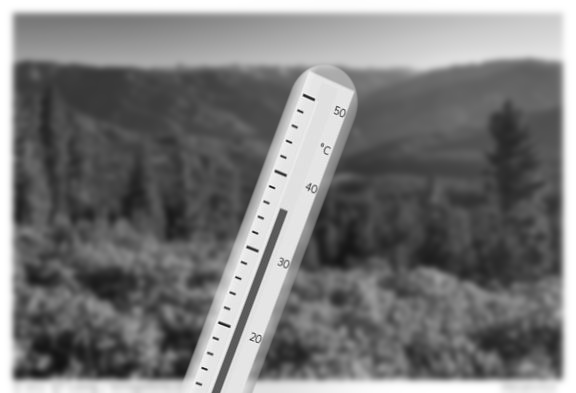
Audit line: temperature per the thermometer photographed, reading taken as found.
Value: 36 °C
